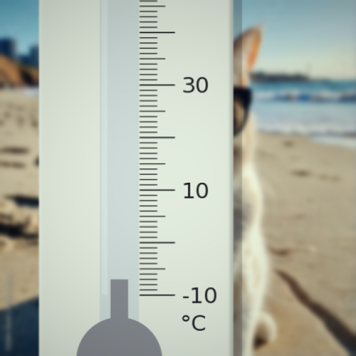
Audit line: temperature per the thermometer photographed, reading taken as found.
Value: -7 °C
